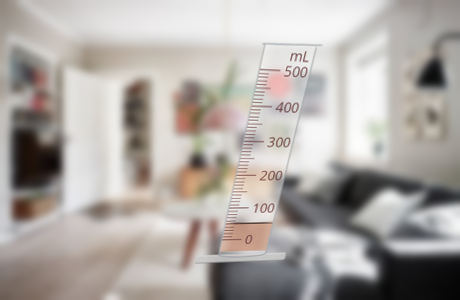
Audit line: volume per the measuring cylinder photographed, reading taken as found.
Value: 50 mL
